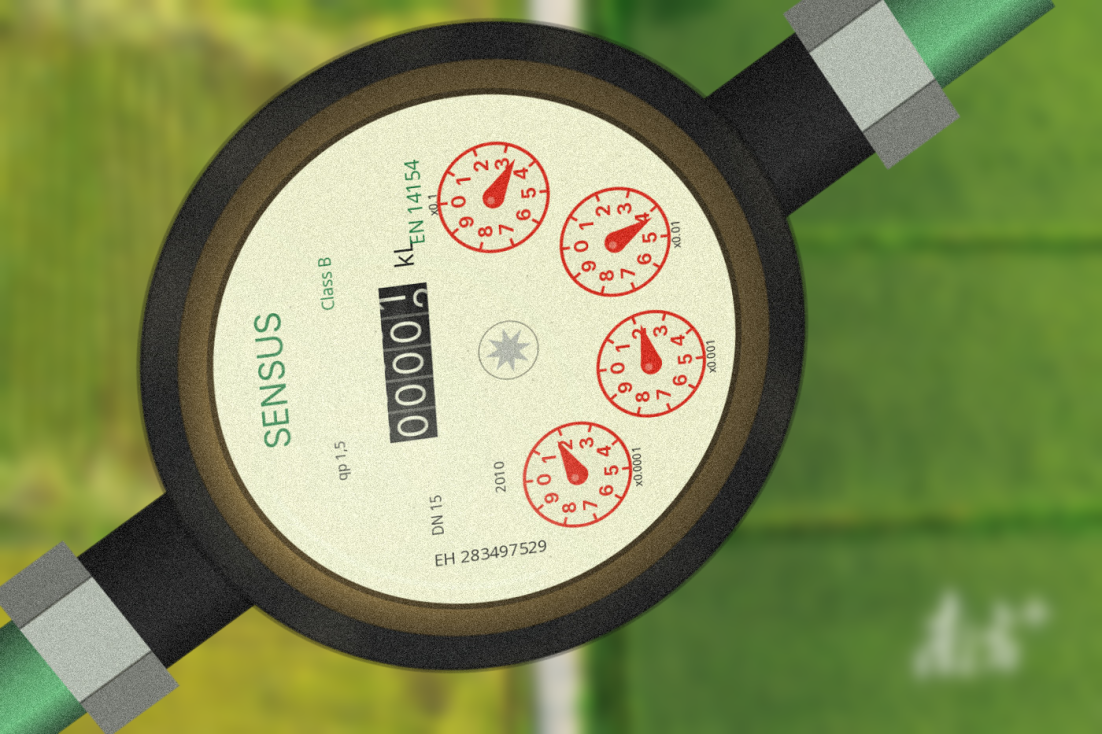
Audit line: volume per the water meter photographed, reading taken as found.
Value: 1.3421 kL
